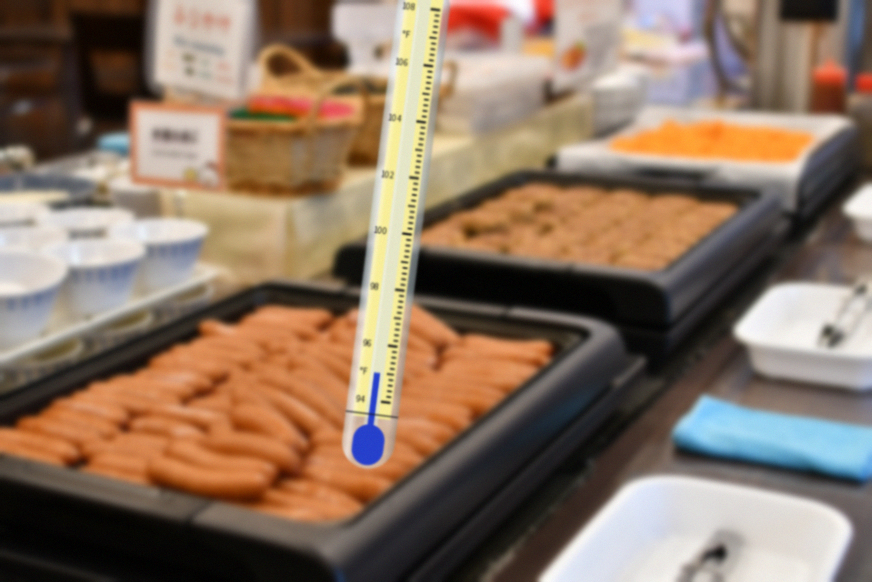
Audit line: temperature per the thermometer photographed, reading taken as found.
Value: 95 °F
